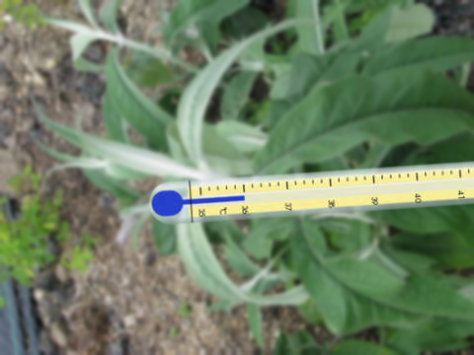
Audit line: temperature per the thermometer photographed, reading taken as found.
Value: 36 °C
